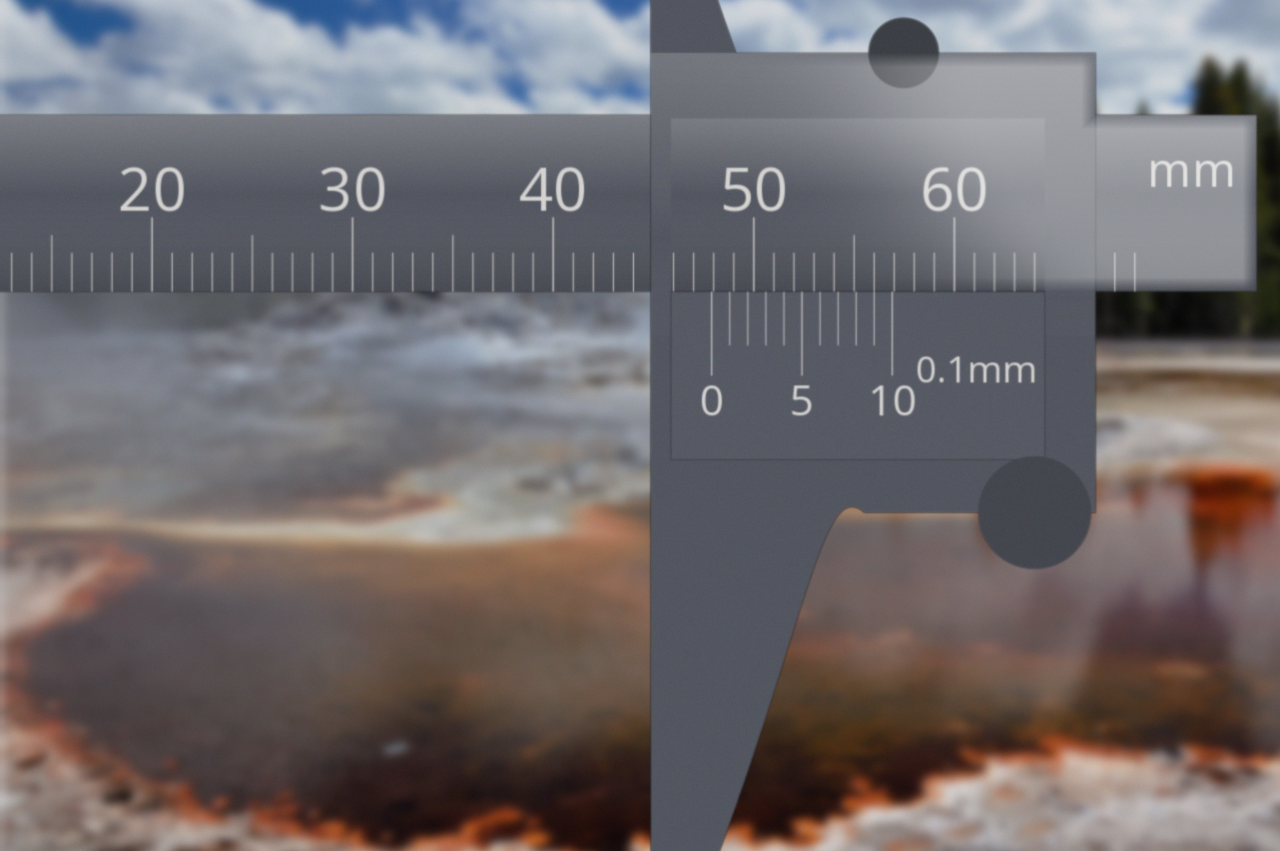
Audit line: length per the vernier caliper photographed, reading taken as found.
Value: 47.9 mm
